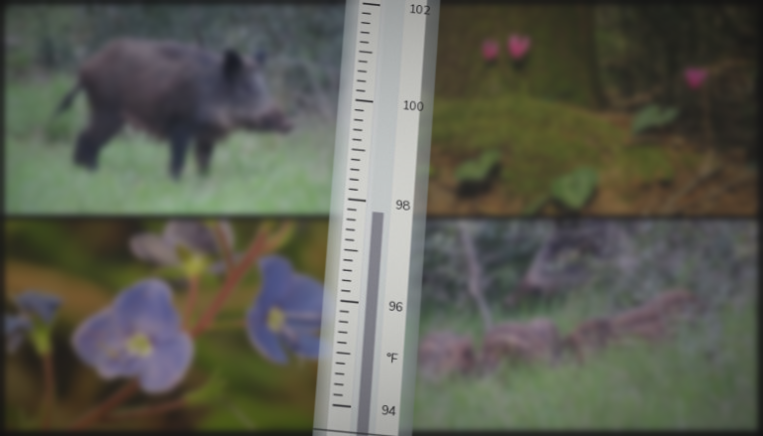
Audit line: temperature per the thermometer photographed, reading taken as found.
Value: 97.8 °F
